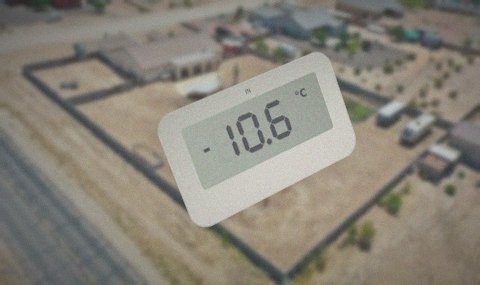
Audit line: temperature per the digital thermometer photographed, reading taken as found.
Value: -10.6 °C
